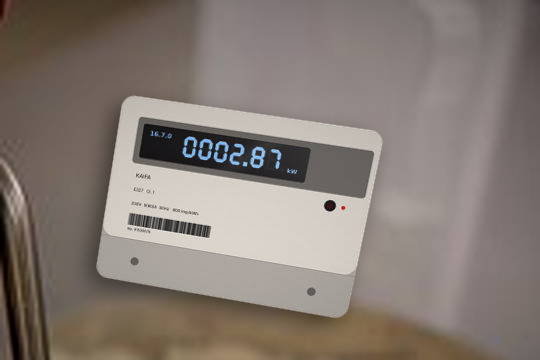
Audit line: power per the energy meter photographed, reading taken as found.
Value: 2.87 kW
